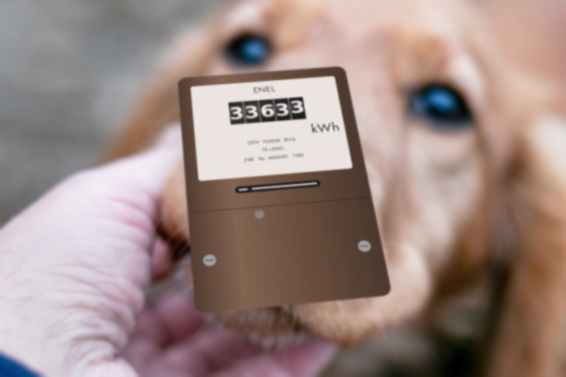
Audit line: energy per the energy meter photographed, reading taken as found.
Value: 33633 kWh
